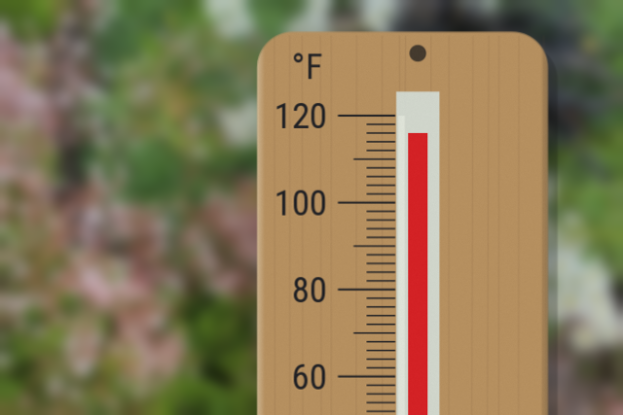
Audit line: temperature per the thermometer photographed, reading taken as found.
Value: 116 °F
